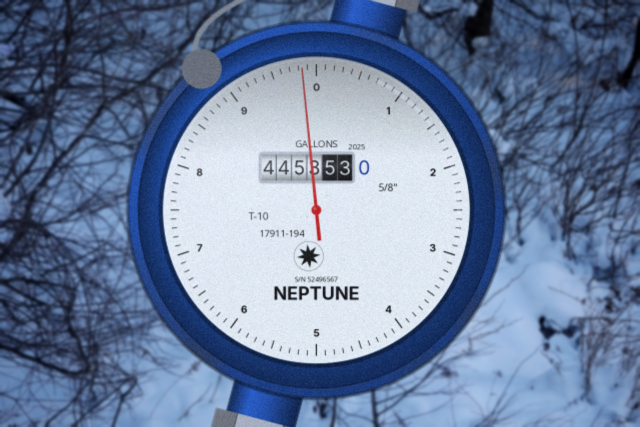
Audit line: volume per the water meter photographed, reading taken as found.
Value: 4453529.8 gal
